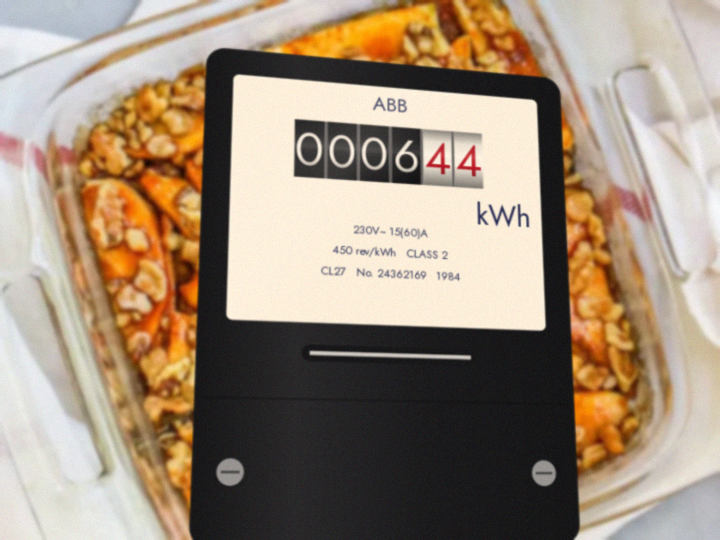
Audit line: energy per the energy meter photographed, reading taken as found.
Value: 6.44 kWh
